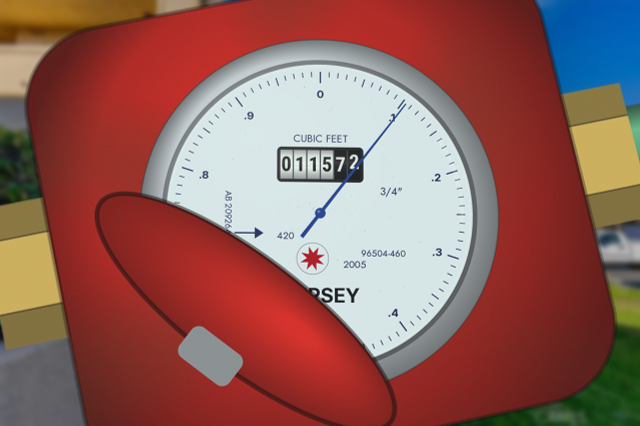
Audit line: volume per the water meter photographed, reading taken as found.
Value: 11572.10 ft³
